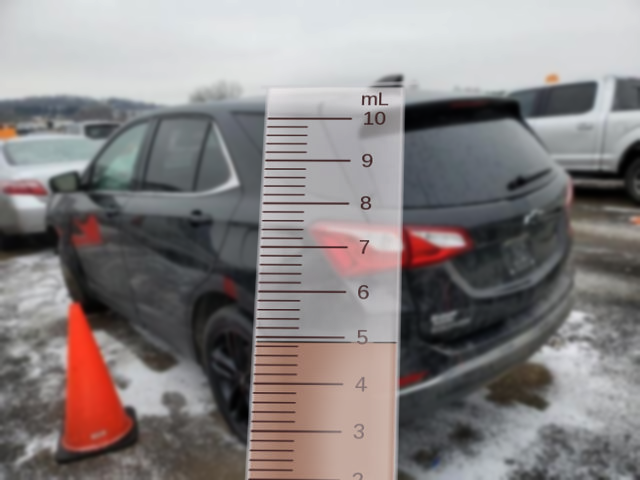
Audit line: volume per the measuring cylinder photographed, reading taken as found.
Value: 4.9 mL
